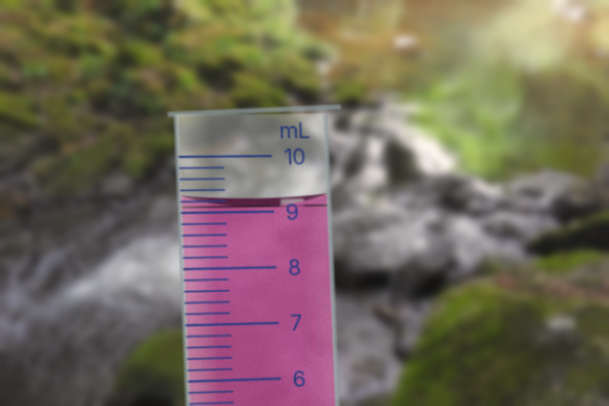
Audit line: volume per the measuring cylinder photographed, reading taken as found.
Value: 9.1 mL
